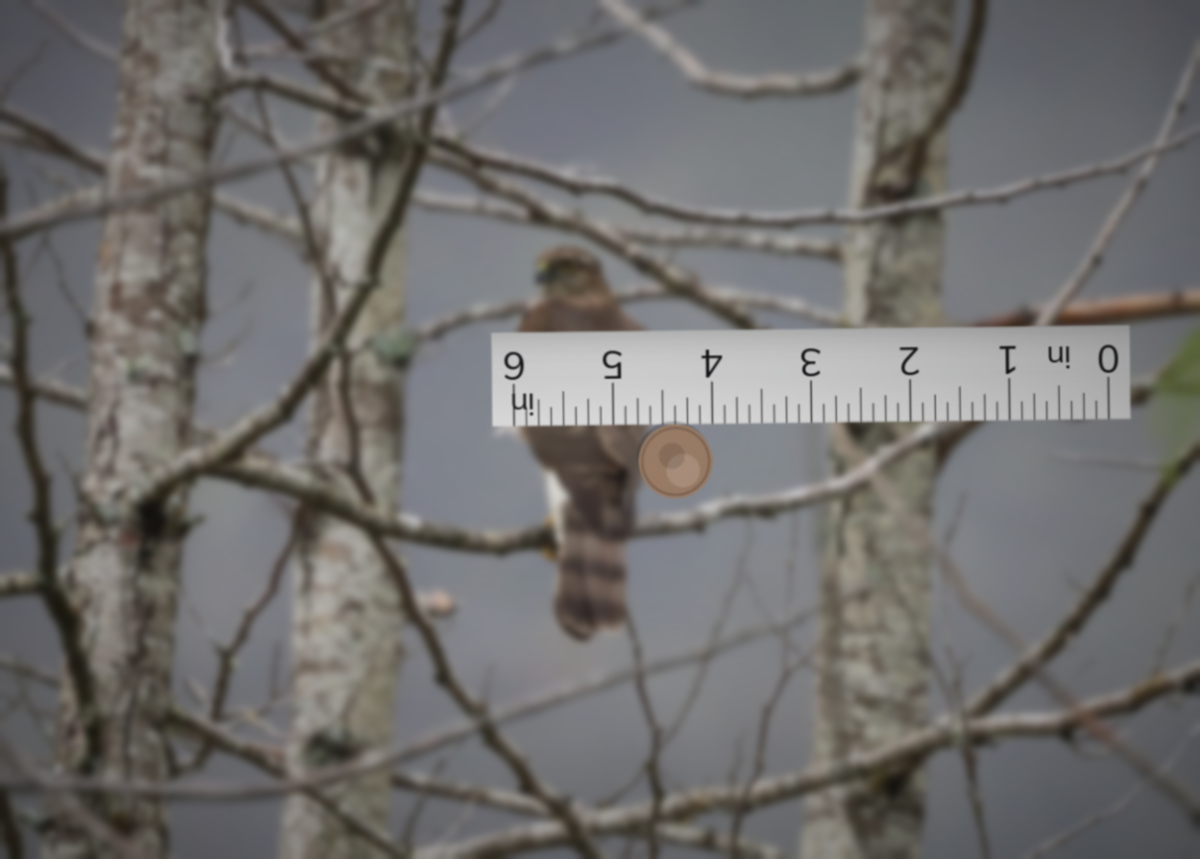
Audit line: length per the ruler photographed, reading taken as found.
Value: 0.75 in
